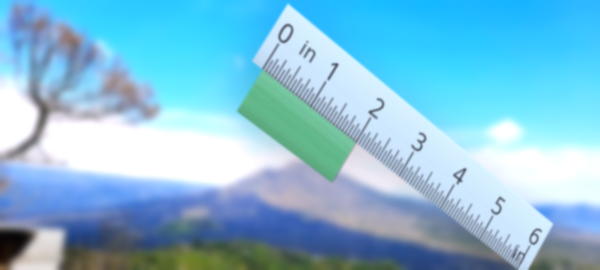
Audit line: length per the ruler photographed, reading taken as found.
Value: 2 in
